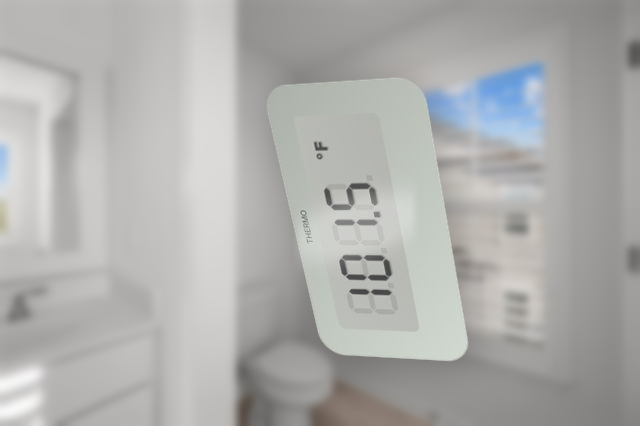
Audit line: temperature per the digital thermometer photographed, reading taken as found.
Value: 101.5 °F
